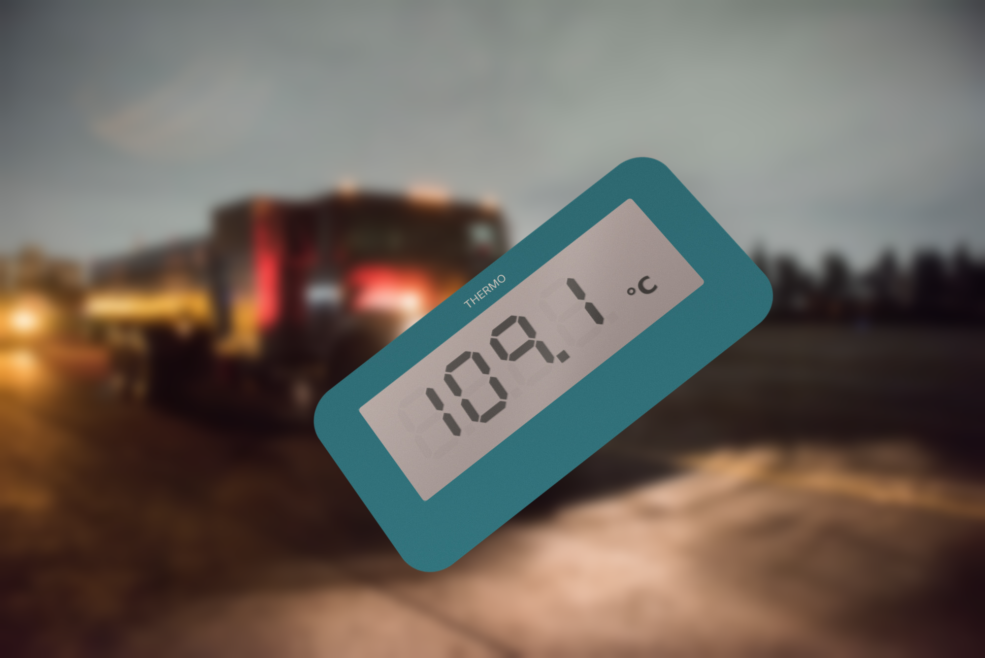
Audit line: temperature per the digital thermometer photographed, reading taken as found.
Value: 109.1 °C
